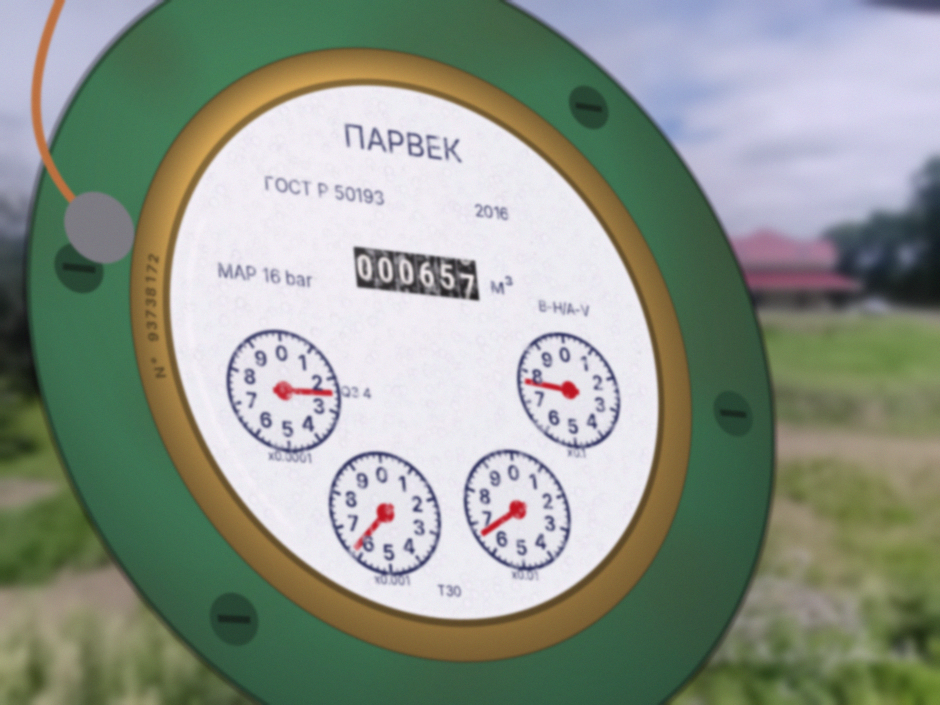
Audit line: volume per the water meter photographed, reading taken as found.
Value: 656.7662 m³
